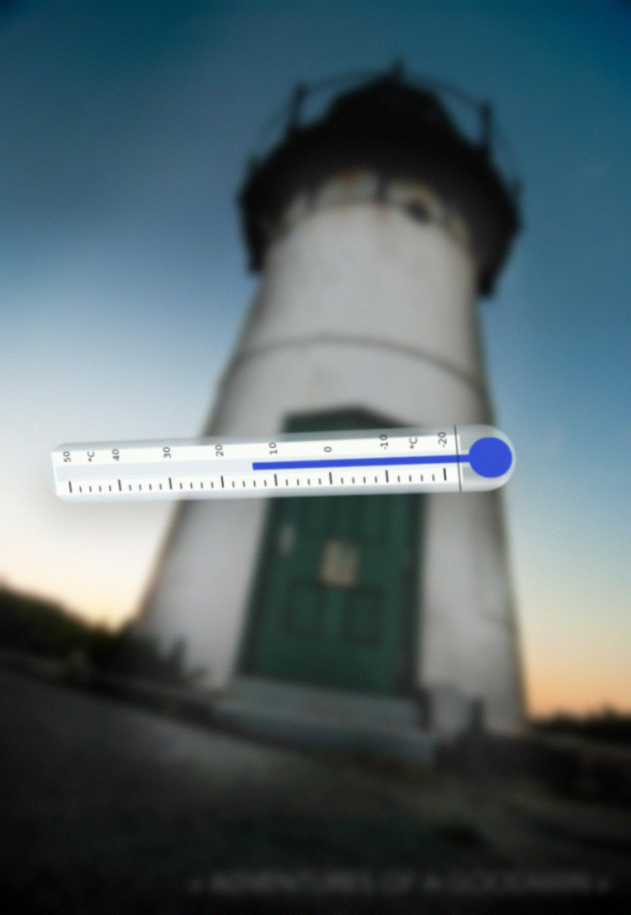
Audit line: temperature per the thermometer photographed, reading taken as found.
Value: 14 °C
